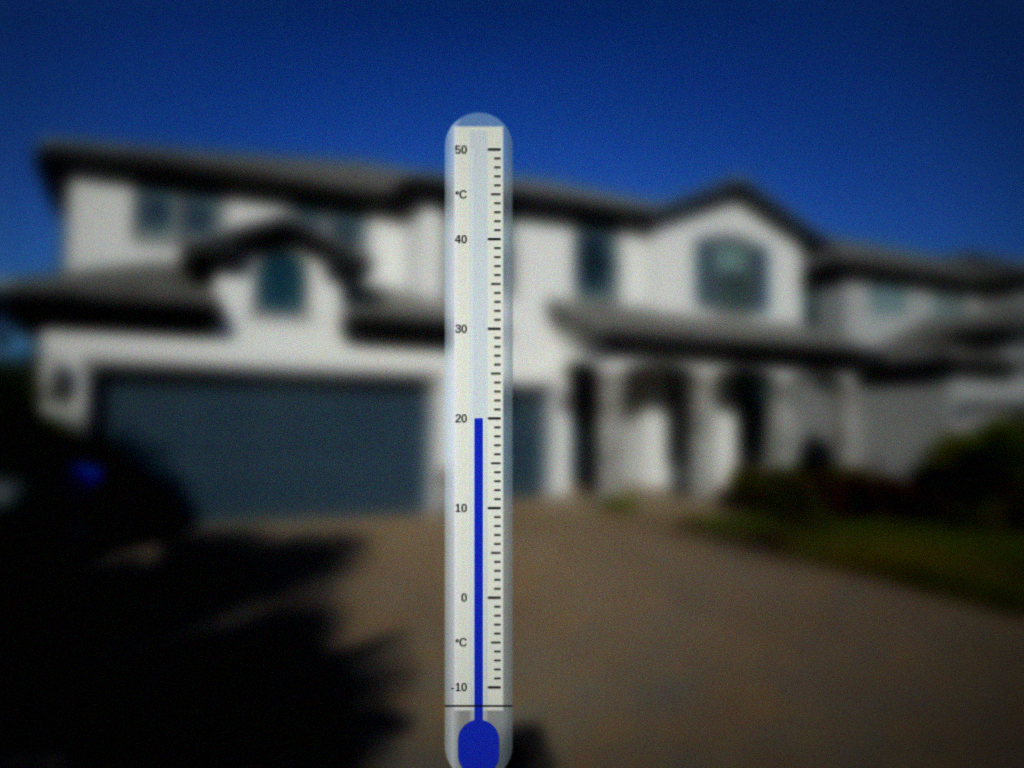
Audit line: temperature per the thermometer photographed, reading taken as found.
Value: 20 °C
